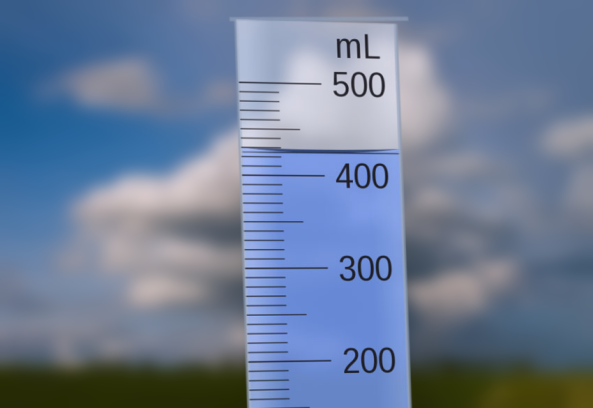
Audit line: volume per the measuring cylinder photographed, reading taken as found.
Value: 425 mL
